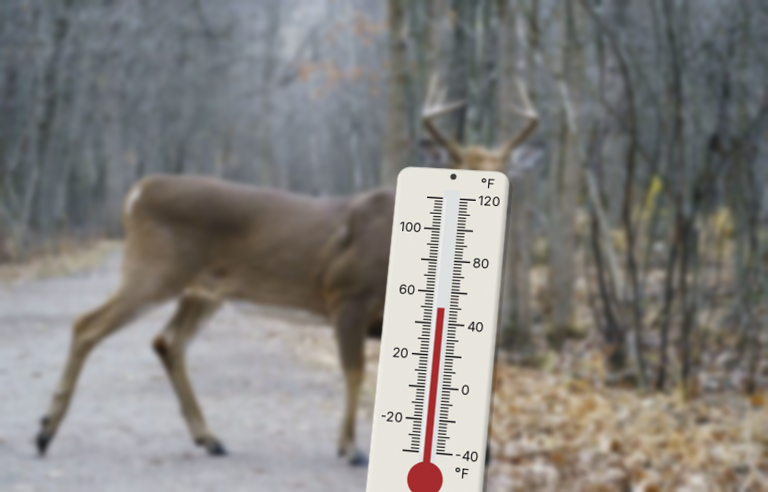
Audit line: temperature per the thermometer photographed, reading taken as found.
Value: 50 °F
